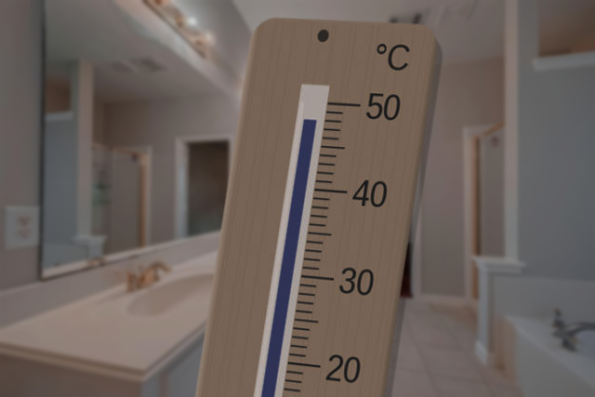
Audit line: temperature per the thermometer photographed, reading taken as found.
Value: 48 °C
